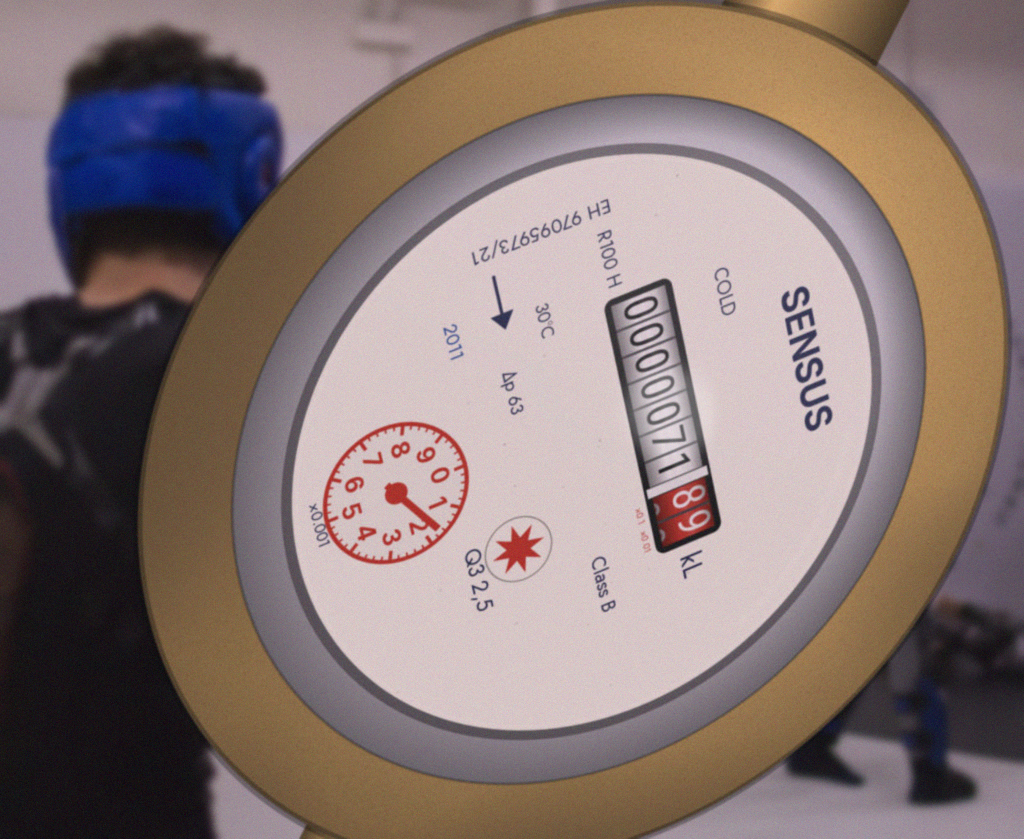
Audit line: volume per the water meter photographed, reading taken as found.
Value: 71.891 kL
